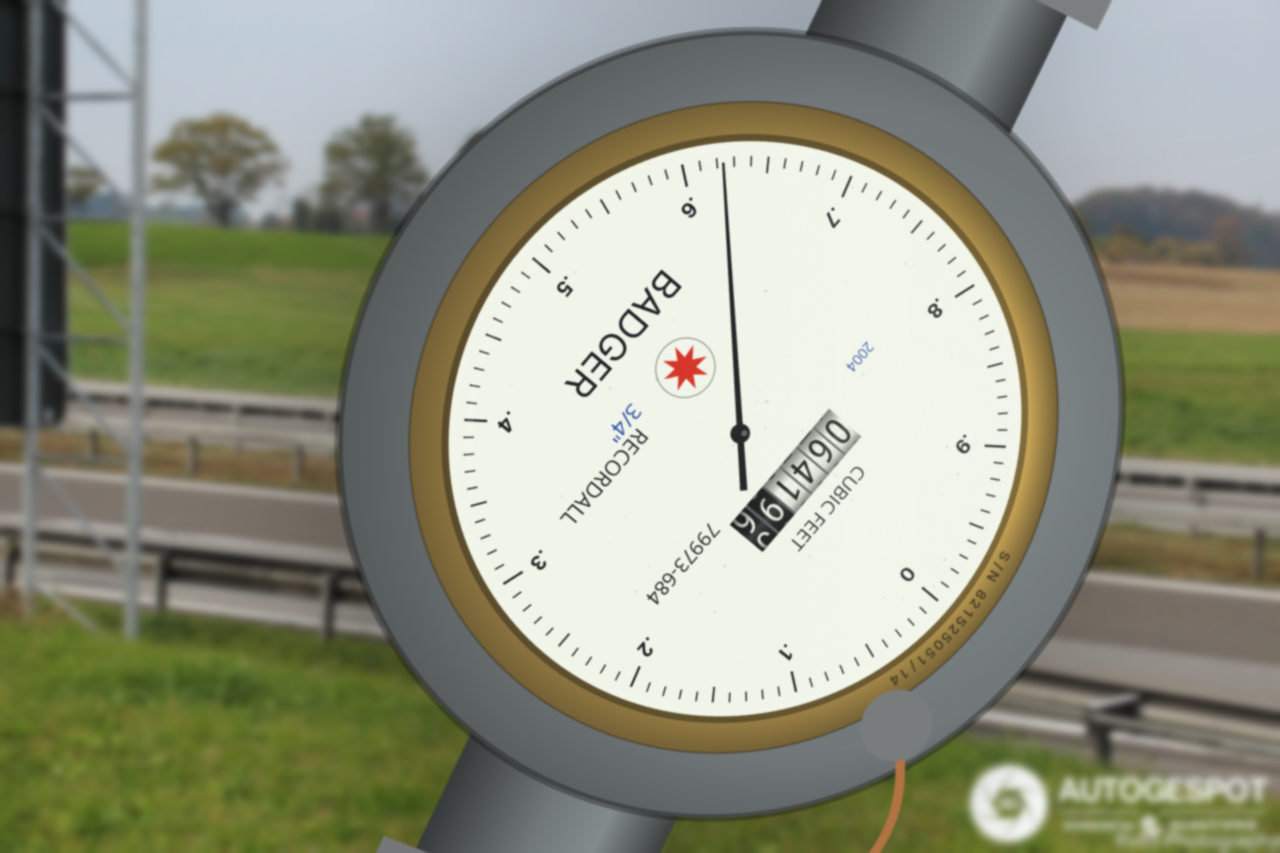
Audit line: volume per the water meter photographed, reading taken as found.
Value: 64195.62 ft³
